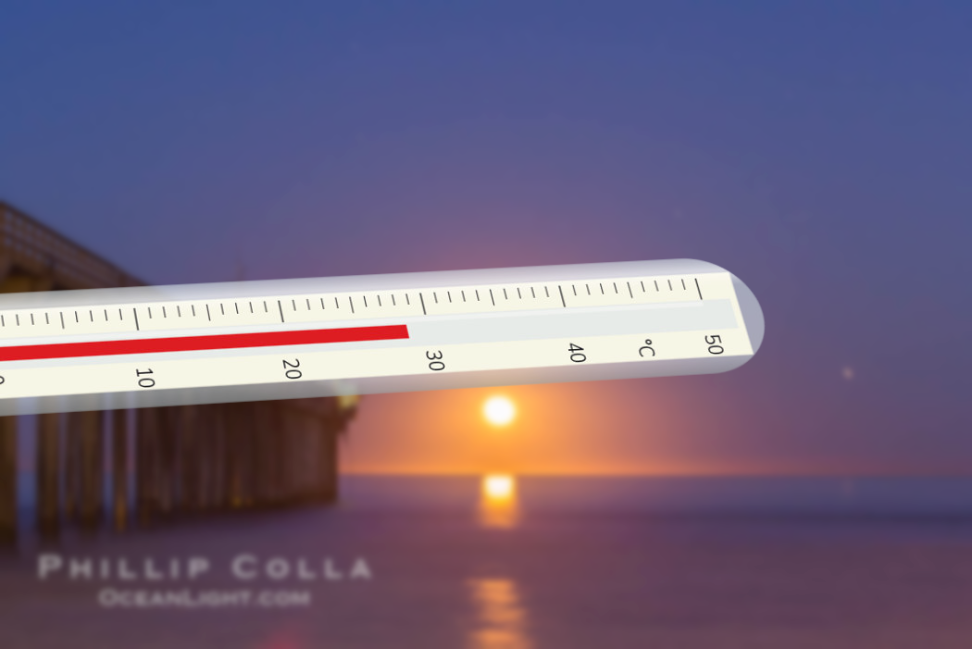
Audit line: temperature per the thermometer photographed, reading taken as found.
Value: 28.5 °C
